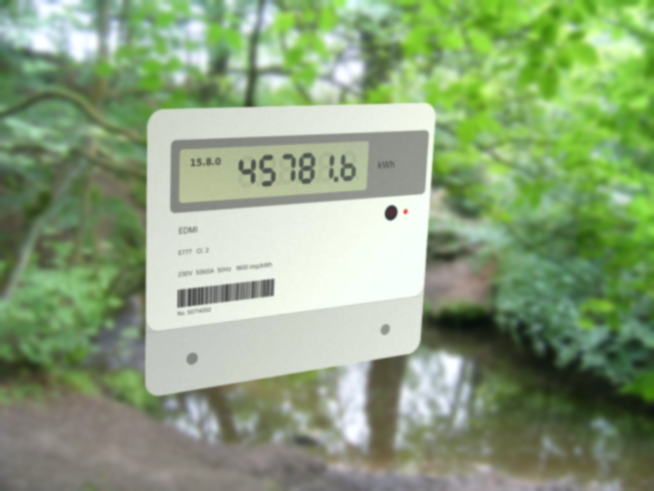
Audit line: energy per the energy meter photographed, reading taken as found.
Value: 45781.6 kWh
